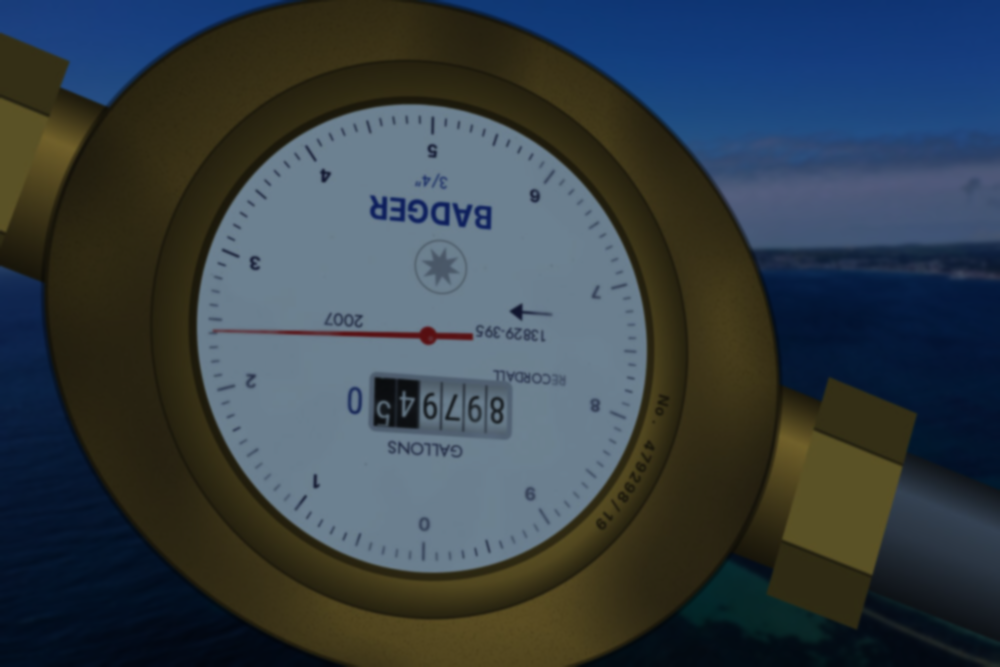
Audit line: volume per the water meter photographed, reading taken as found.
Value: 8979452.4 gal
